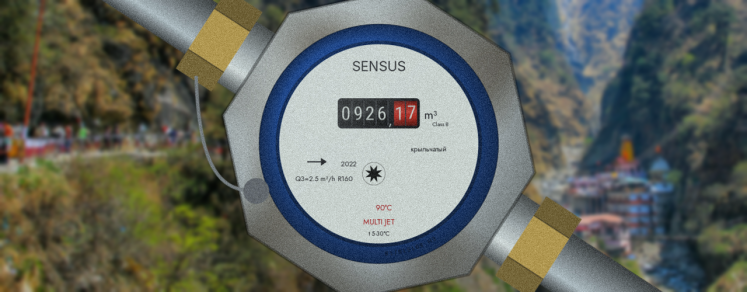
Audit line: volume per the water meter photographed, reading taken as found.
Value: 926.17 m³
